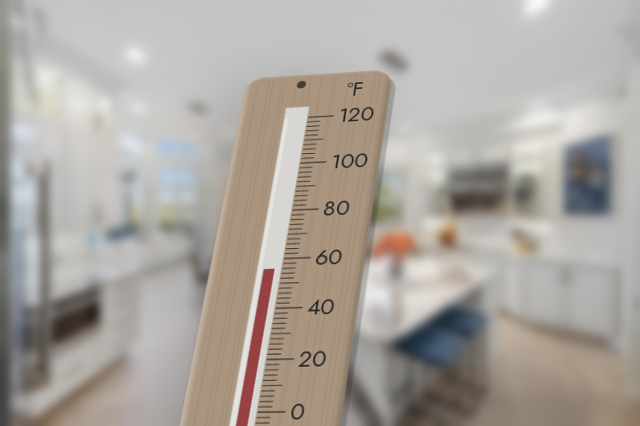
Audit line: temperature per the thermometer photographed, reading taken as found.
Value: 56 °F
